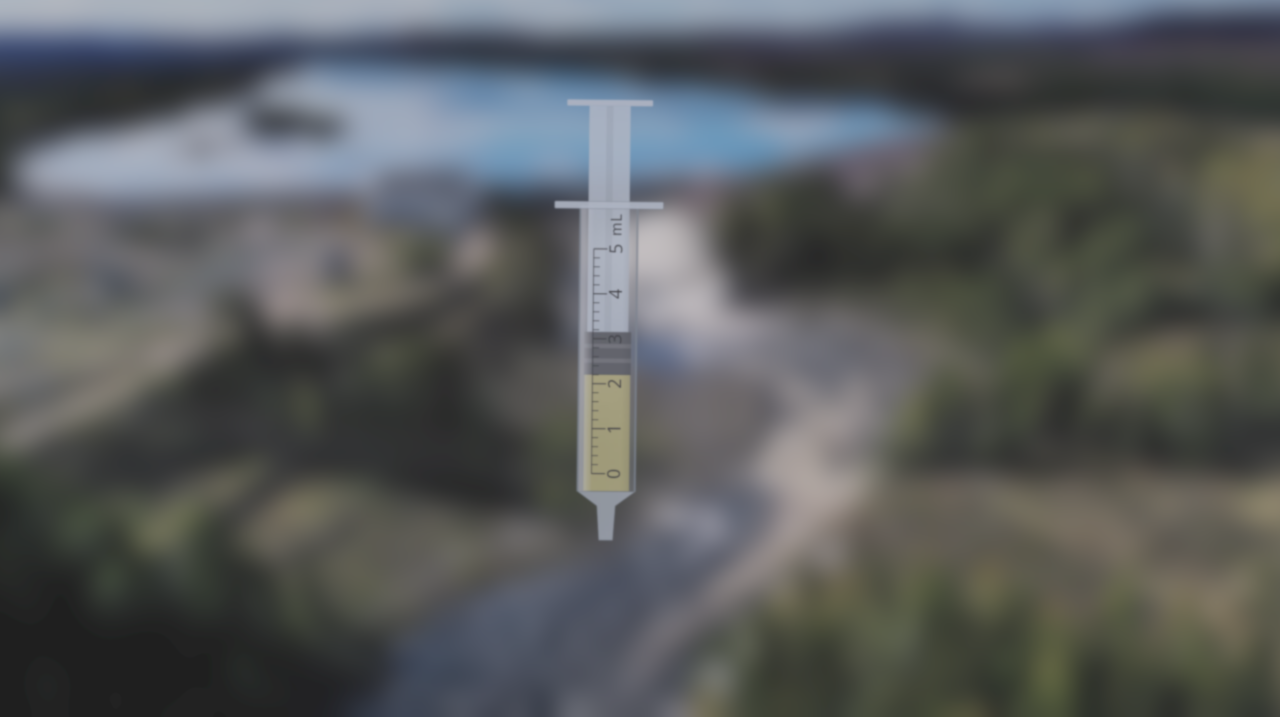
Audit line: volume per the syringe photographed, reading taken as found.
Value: 2.2 mL
